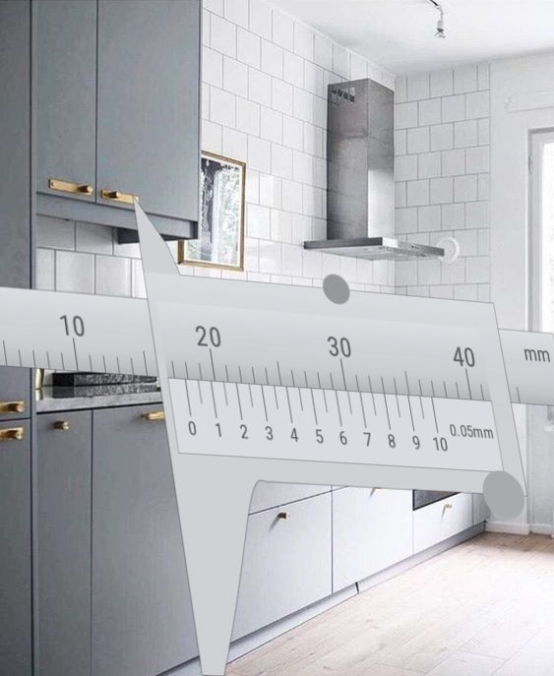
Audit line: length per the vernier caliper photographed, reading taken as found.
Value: 17.8 mm
